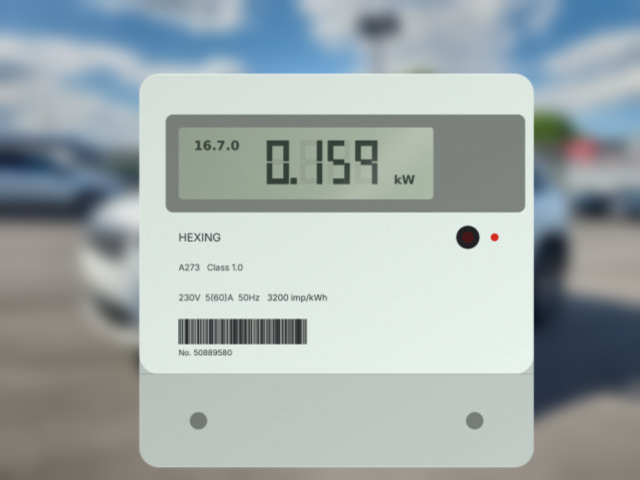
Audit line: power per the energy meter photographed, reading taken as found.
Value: 0.159 kW
